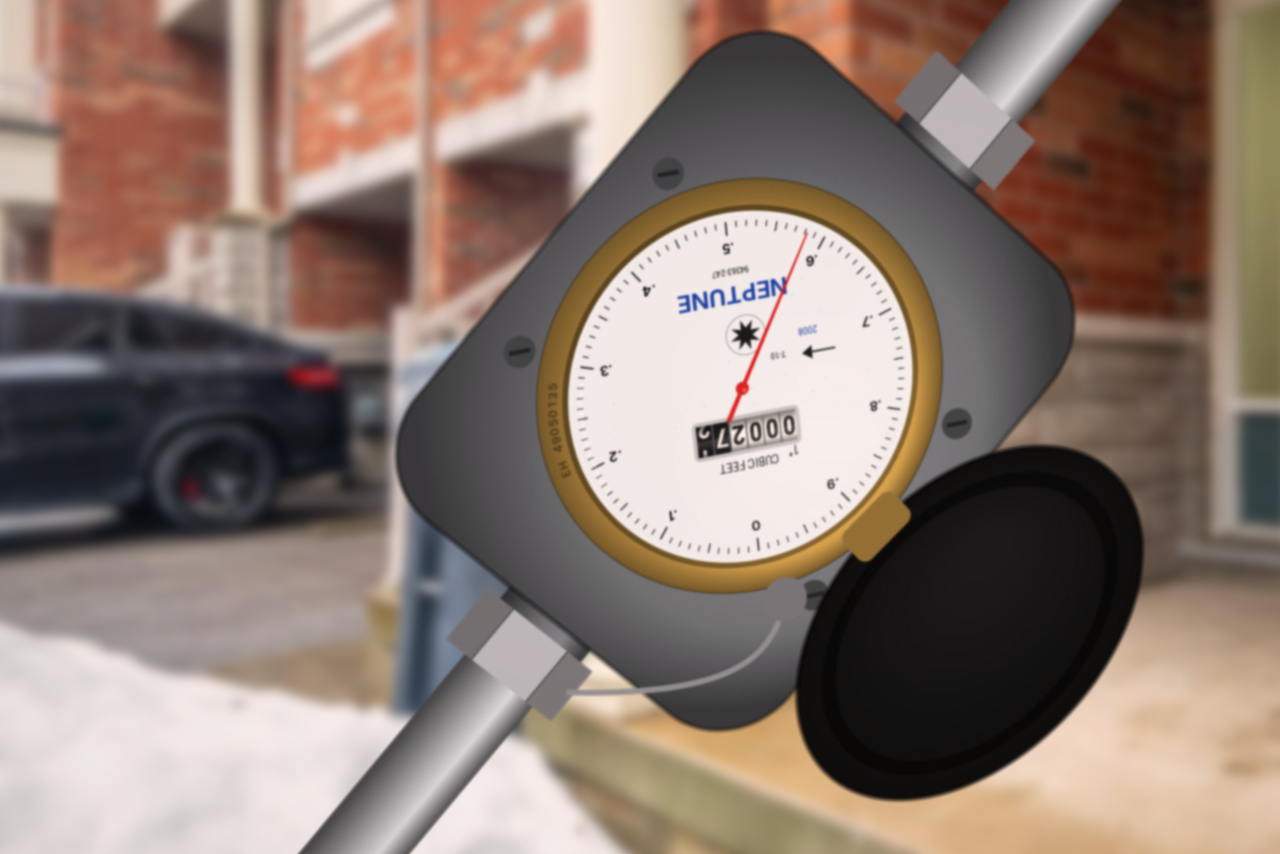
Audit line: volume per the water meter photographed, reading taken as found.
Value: 271.58 ft³
